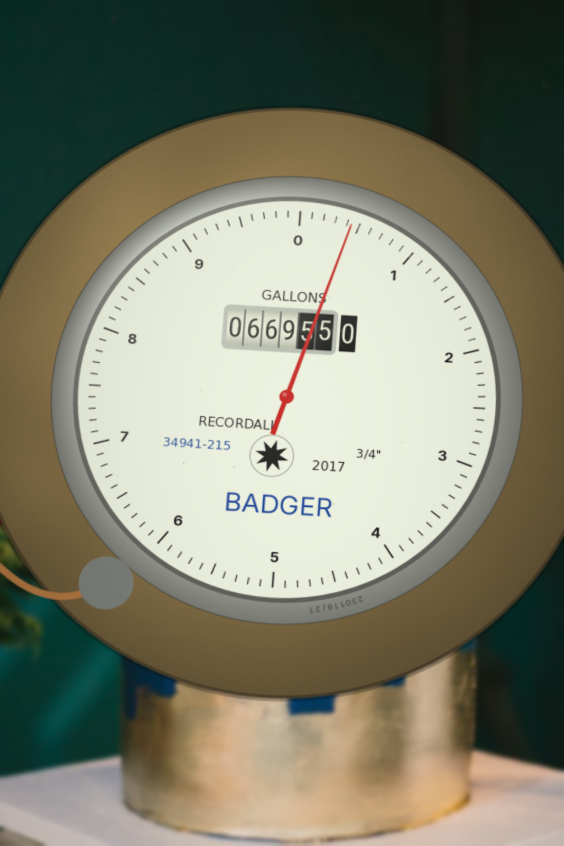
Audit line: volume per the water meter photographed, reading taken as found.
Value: 669550.4 gal
